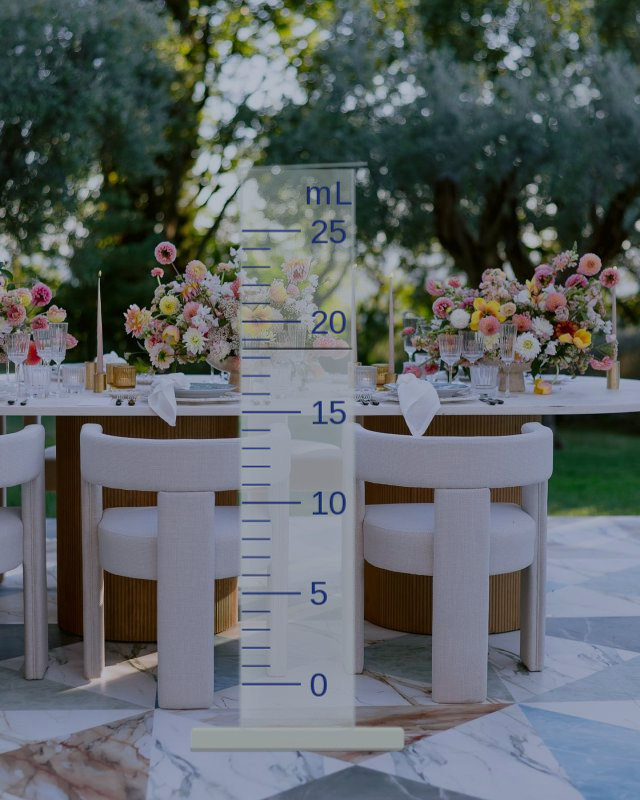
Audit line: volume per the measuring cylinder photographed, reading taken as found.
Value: 18.5 mL
